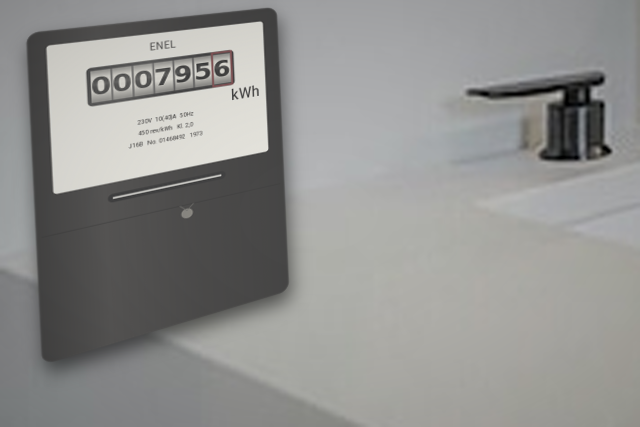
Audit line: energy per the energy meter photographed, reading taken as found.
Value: 795.6 kWh
